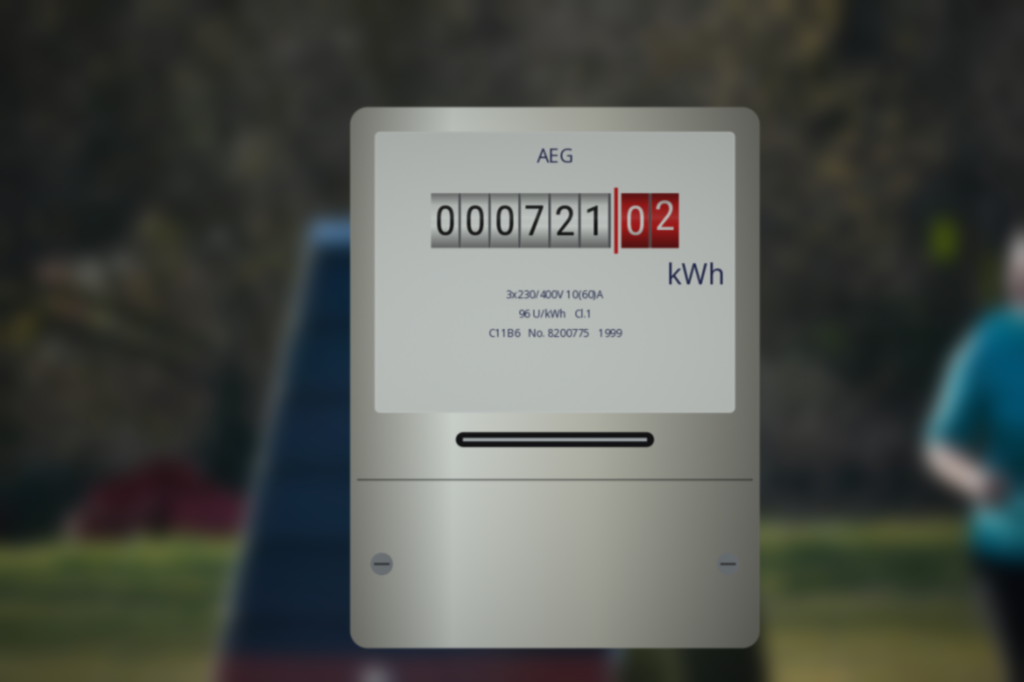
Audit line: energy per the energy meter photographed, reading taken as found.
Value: 721.02 kWh
